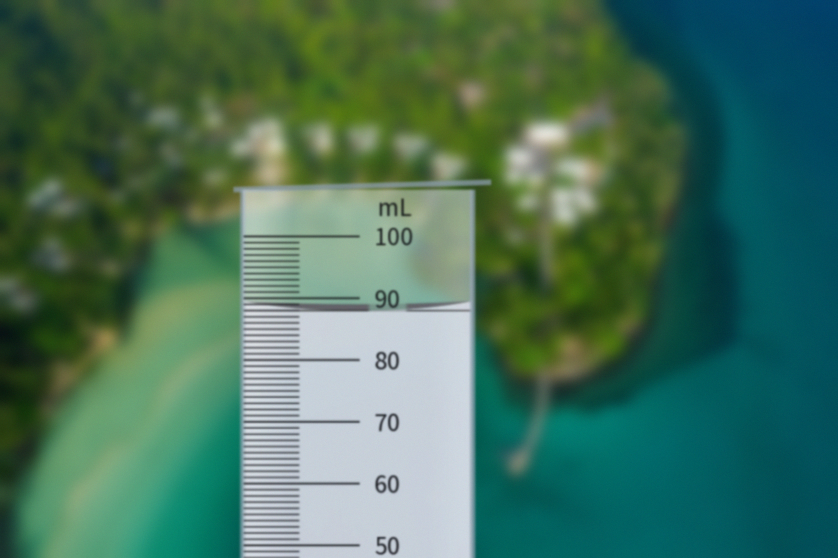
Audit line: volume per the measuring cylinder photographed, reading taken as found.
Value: 88 mL
